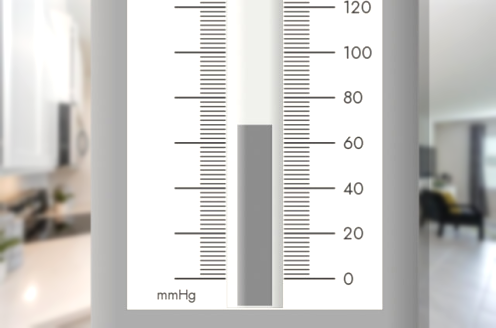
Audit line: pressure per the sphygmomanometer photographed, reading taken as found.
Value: 68 mmHg
